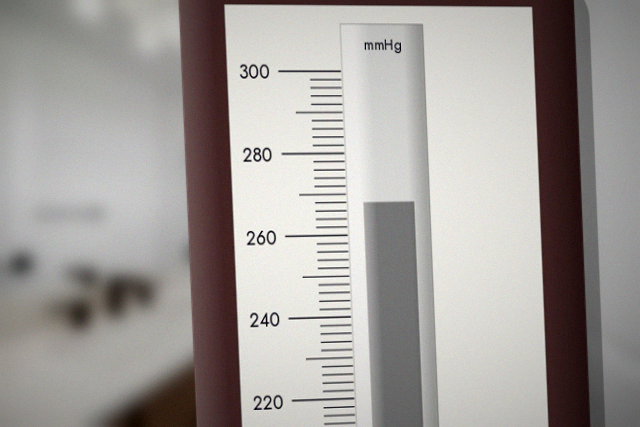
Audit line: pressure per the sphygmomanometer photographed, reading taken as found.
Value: 268 mmHg
